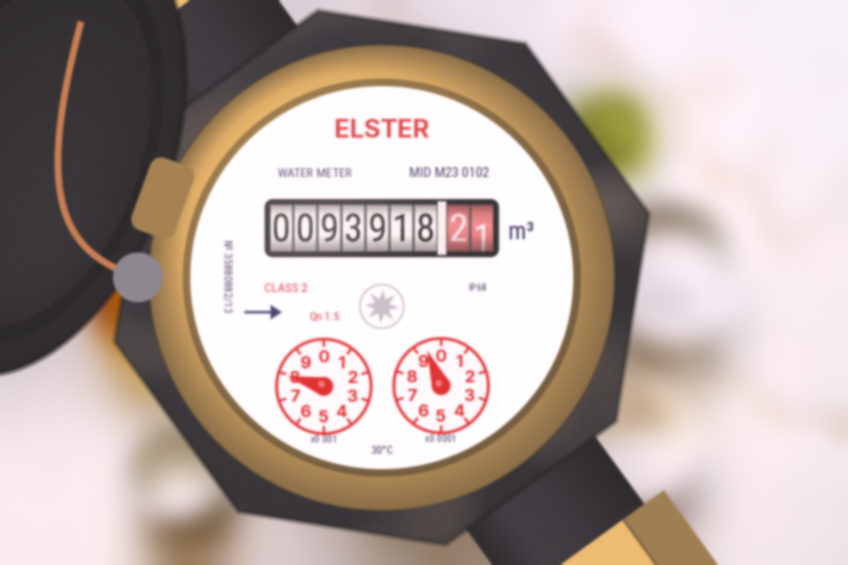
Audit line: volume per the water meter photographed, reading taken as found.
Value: 93918.2079 m³
